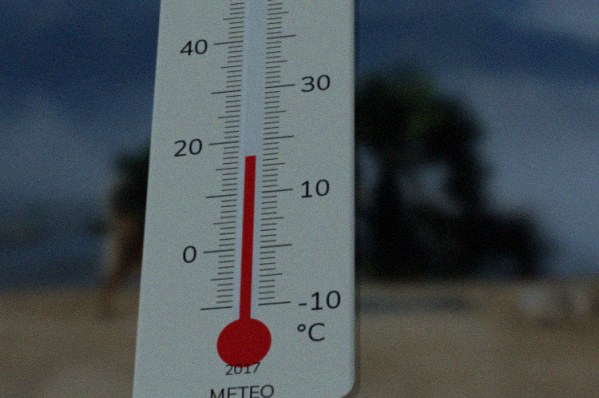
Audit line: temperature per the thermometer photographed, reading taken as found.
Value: 17 °C
